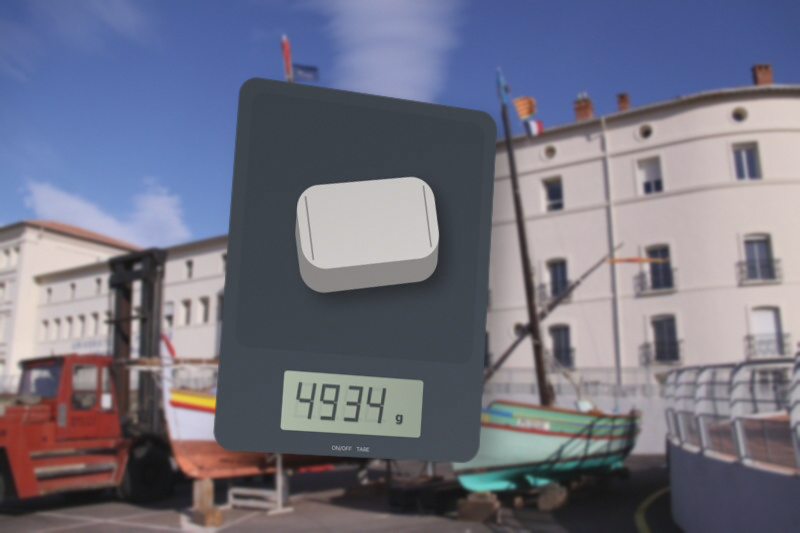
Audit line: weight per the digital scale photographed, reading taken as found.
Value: 4934 g
